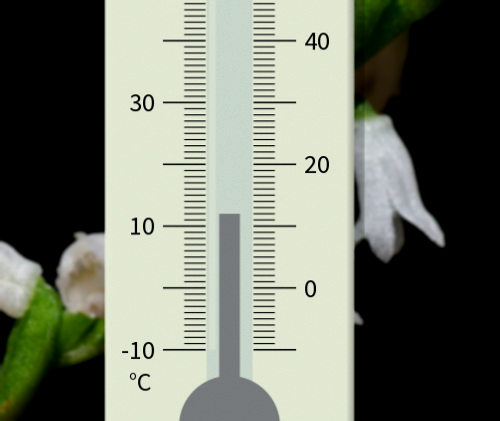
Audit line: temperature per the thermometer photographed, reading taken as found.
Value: 12 °C
